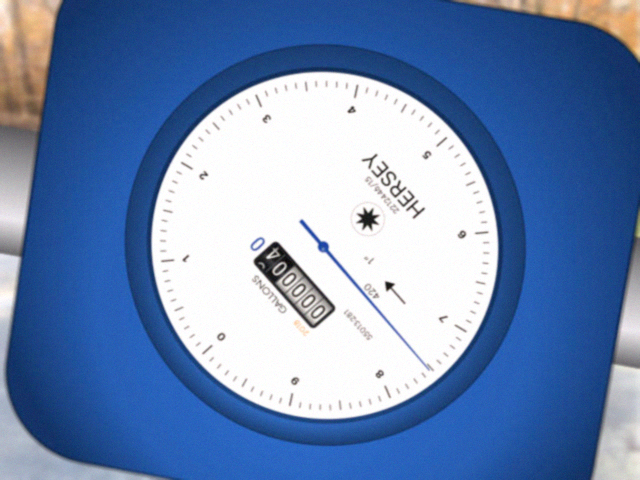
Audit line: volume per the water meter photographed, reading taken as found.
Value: 37.5 gal
